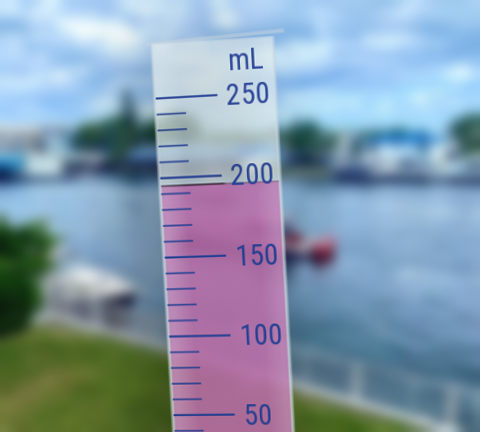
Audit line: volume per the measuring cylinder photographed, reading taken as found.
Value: 195 mL
